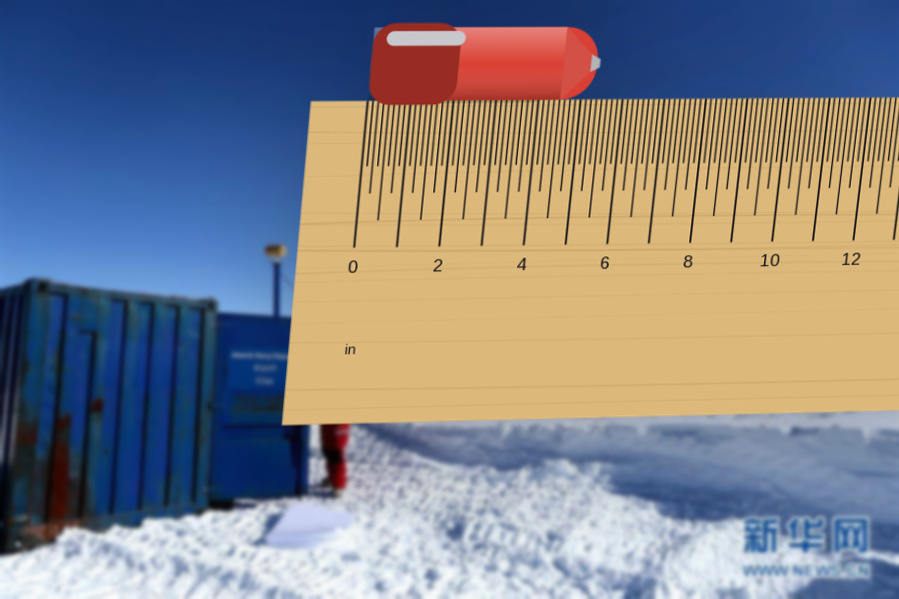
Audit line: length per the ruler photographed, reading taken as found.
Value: 5.375 in
